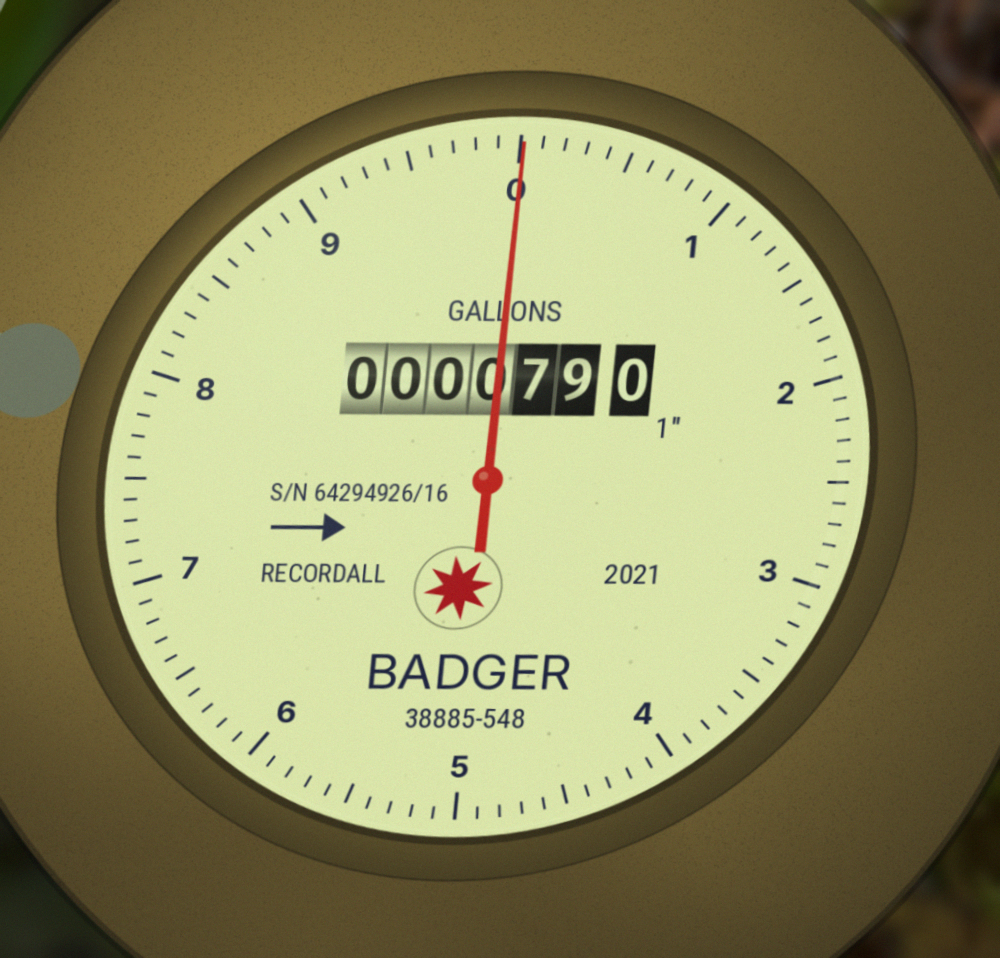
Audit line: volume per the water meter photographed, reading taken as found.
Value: 790.0 gal
